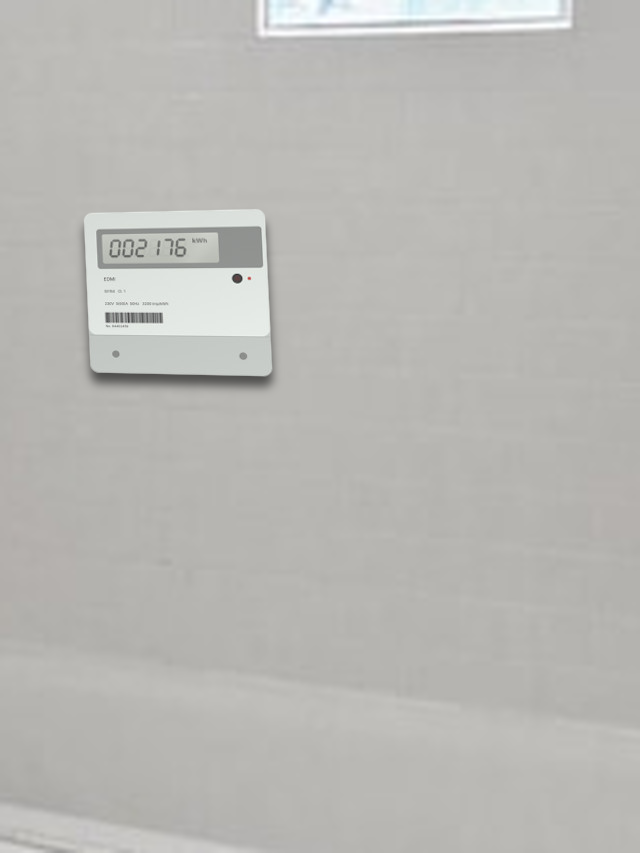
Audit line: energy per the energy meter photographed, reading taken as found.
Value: 2176 kWh
